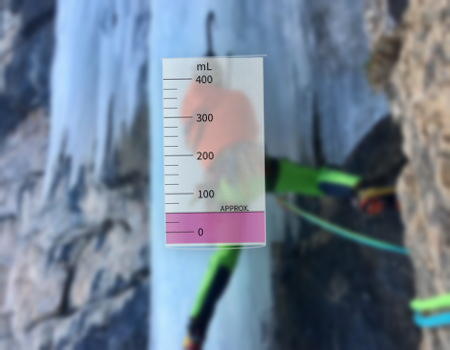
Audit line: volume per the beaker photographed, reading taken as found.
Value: 50 mL
